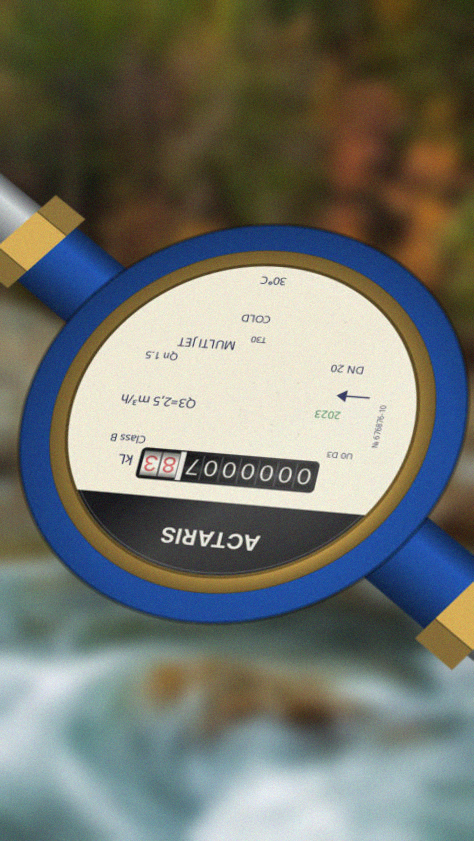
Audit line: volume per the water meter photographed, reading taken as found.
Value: 7.83 kL
